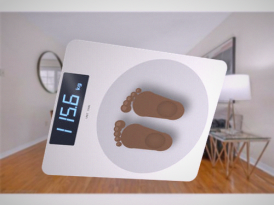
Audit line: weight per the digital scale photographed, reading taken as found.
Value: 115.6 kg
